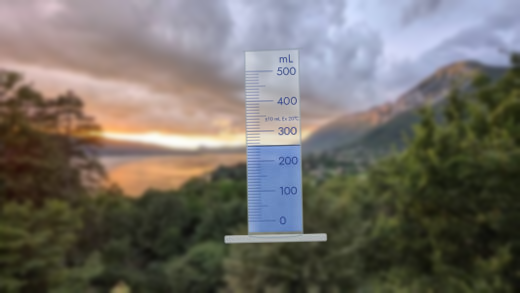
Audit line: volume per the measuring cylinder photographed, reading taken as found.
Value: 250 mL
